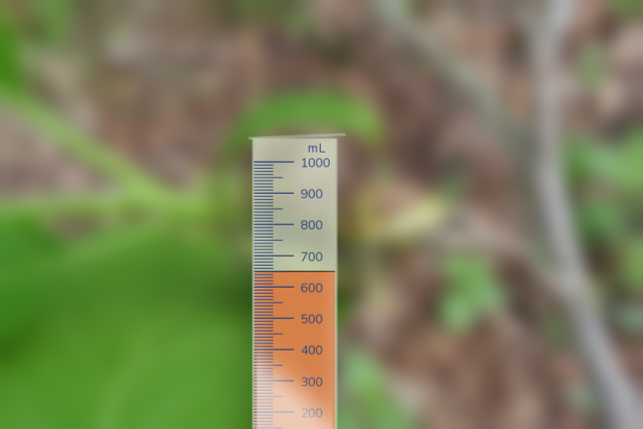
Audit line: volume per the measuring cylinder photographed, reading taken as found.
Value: 650 mL
